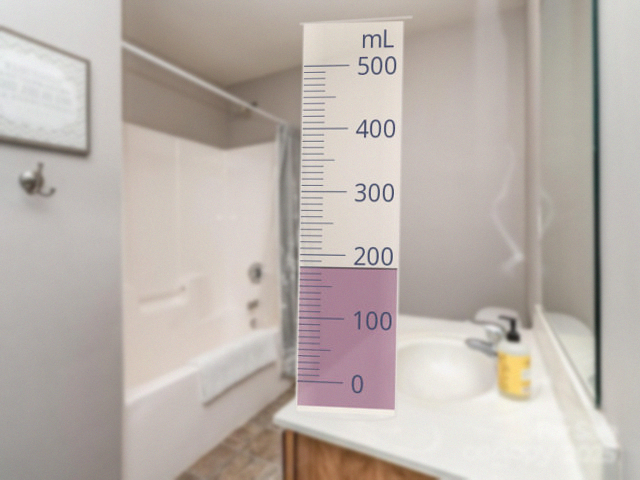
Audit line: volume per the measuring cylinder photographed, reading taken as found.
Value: 180 mL
